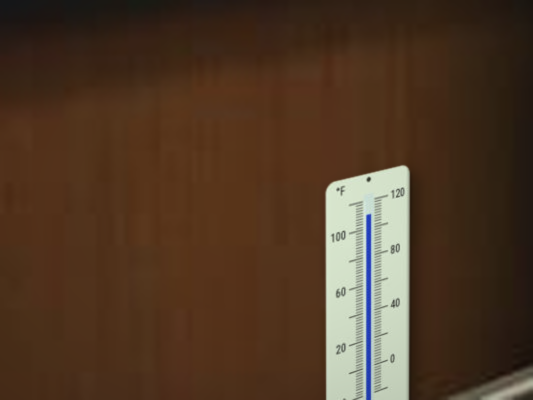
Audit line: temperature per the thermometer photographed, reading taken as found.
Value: 110 °F
